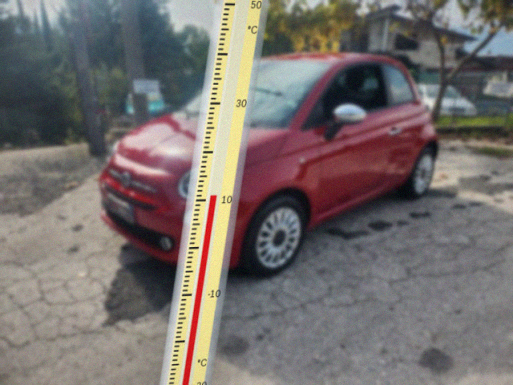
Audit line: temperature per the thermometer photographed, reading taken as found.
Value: 11 °C
